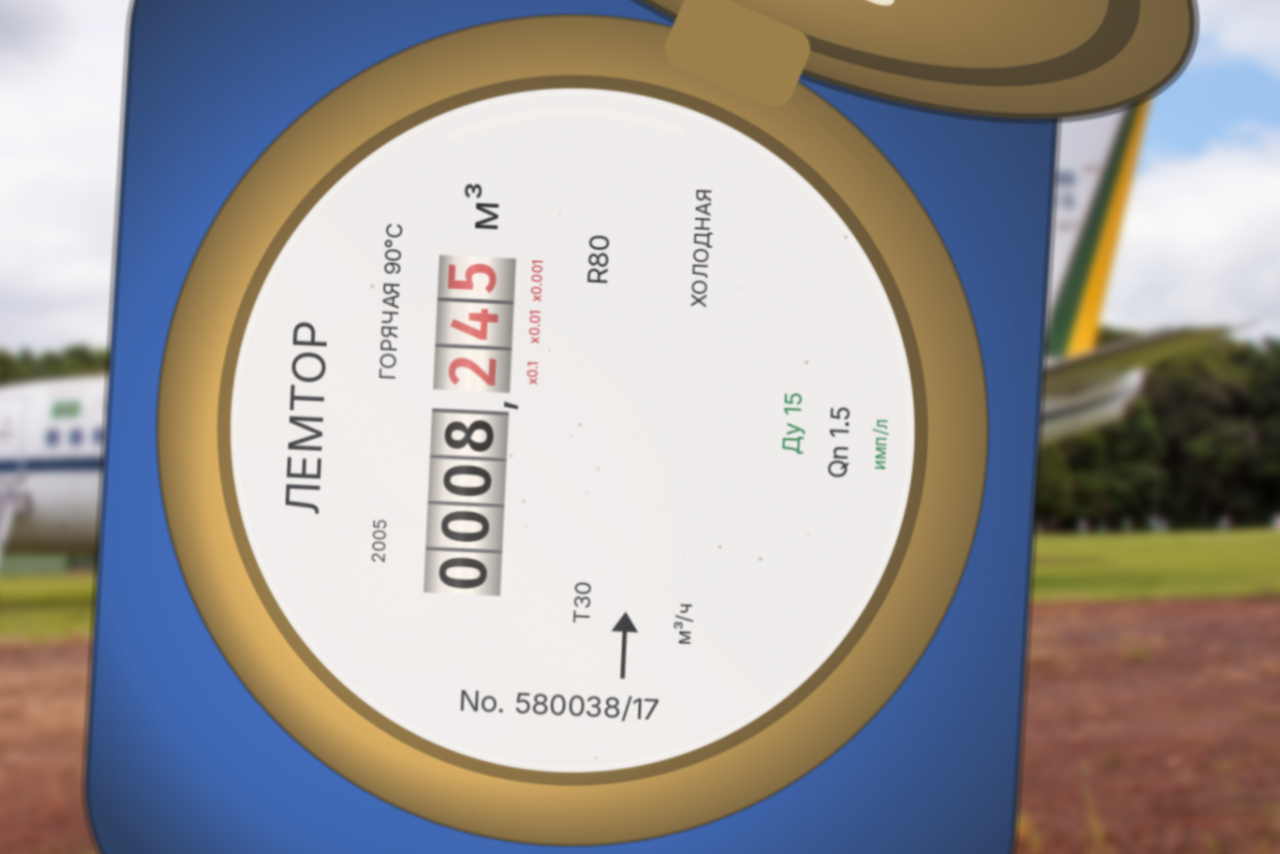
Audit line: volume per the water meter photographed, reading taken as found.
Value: 8.245 m³
